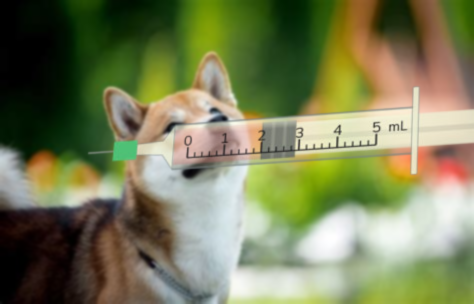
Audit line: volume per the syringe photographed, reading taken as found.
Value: 2 mL
